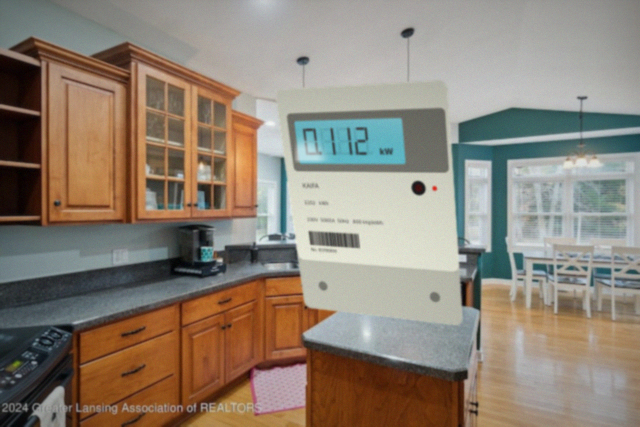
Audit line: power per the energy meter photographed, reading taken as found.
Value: 0.112 kW
